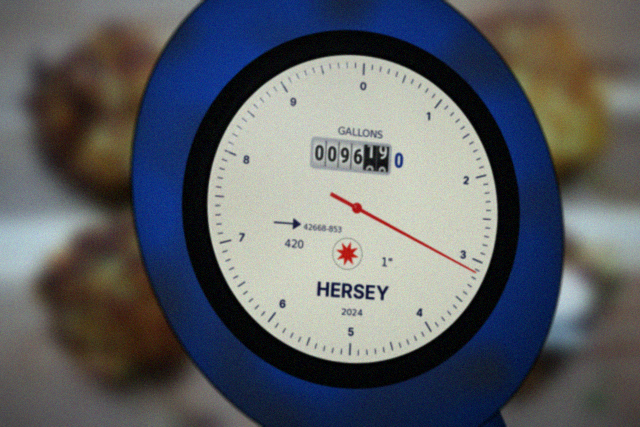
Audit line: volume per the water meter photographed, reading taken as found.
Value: 96193.1 gal
